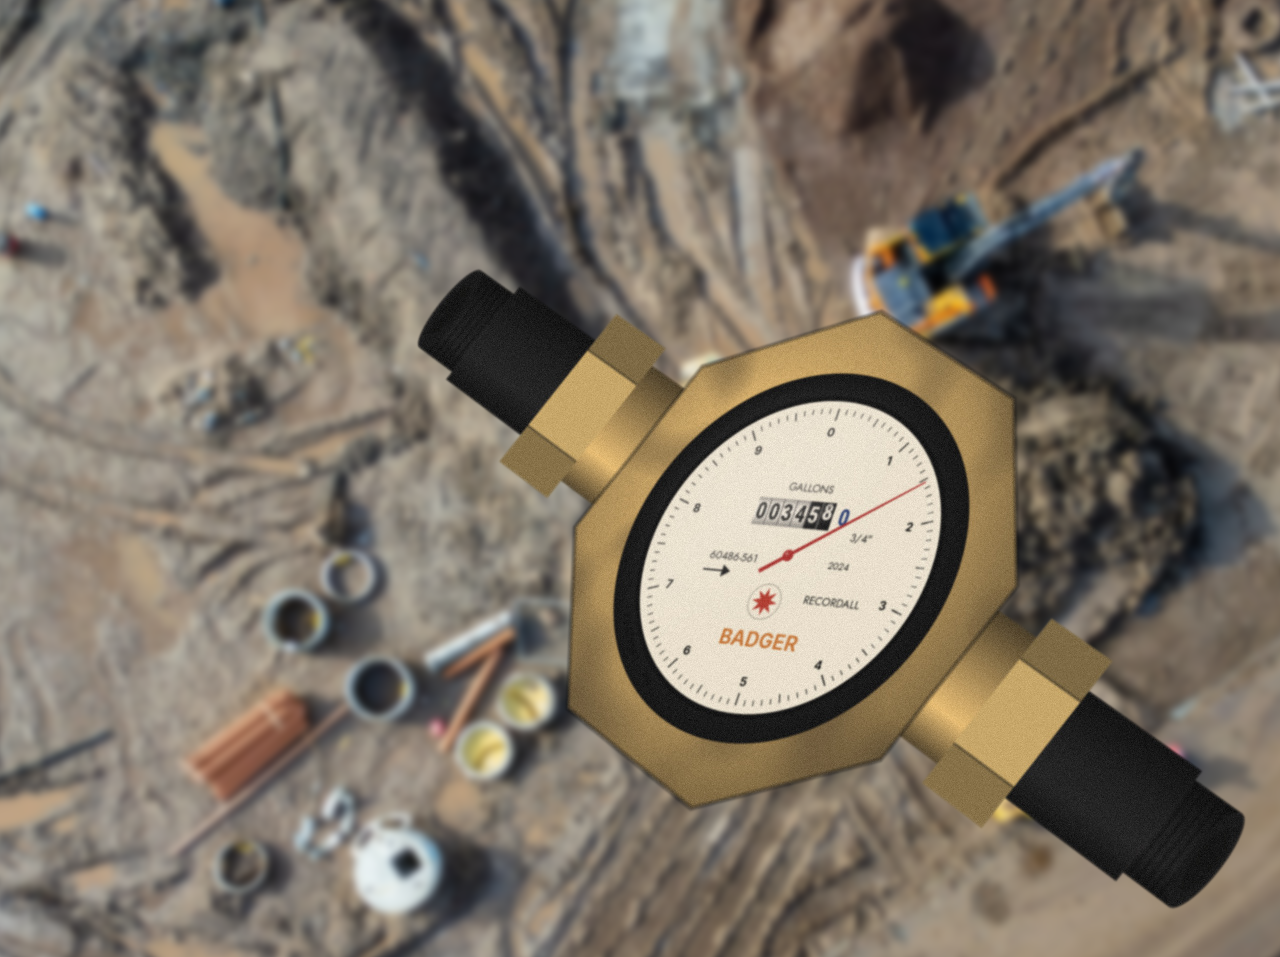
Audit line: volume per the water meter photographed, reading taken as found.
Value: 34581.5 gal
